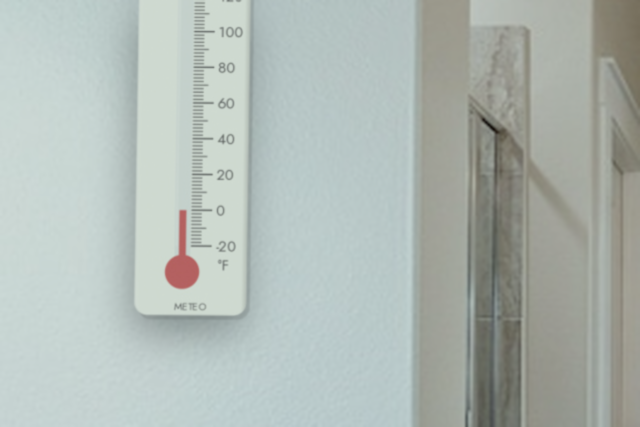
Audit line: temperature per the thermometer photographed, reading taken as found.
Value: 0 °F
